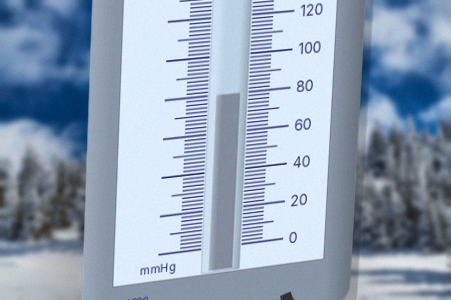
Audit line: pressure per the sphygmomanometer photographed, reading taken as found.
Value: 80 mmHg
